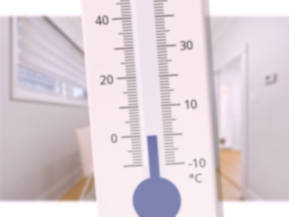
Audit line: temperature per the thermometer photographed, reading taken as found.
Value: 0 °C
